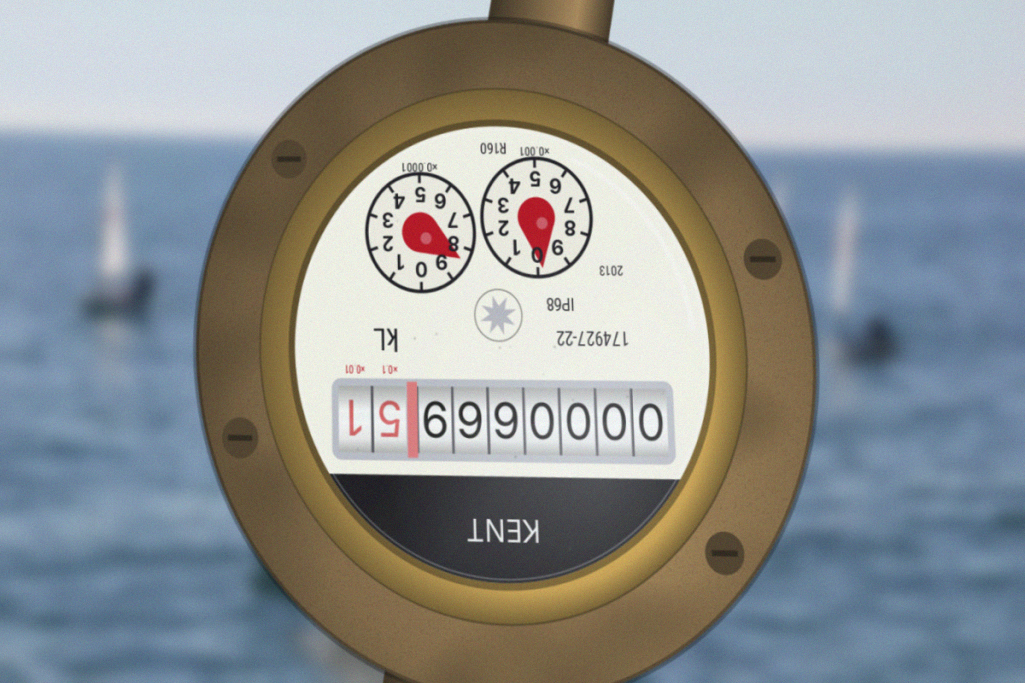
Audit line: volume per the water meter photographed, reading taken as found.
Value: 669.5098 kL
